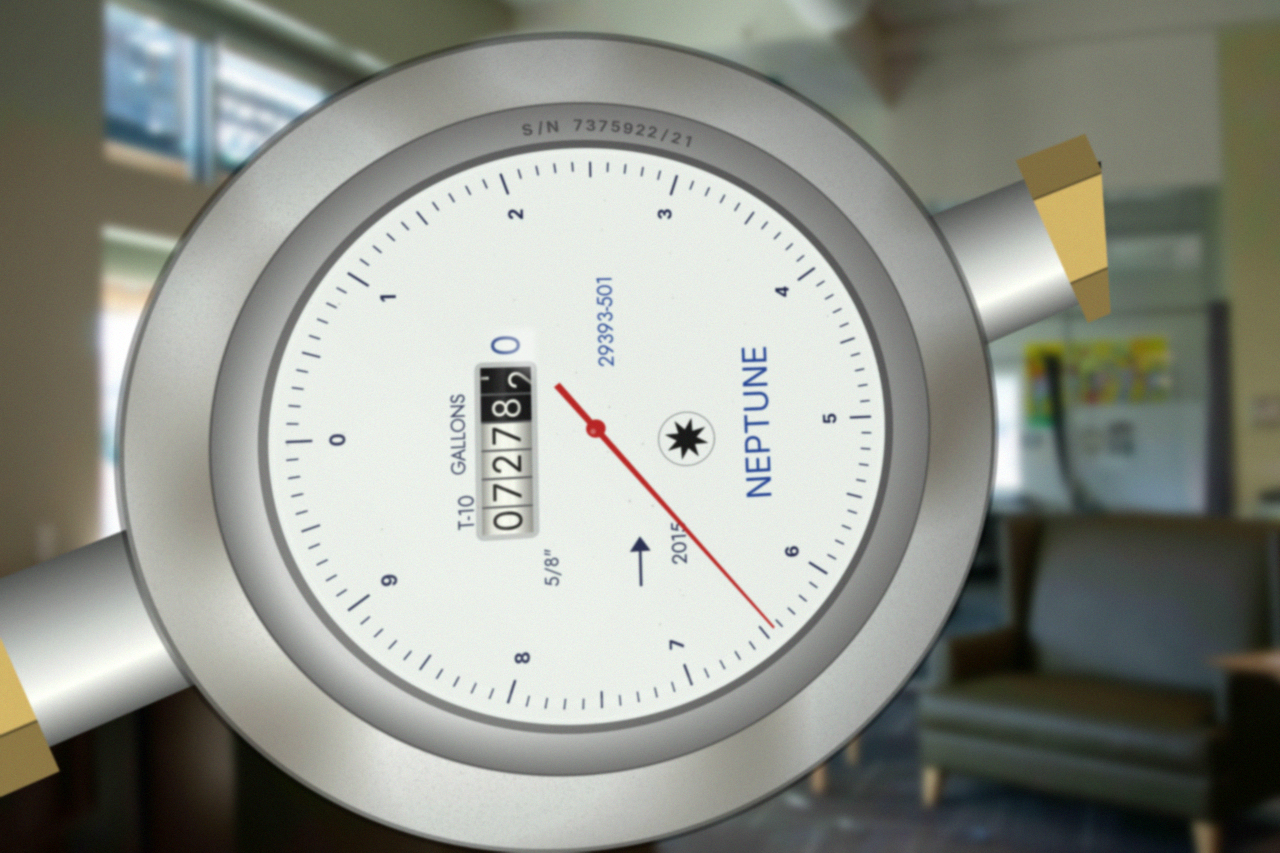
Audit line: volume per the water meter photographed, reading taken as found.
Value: 727816.4 gal
